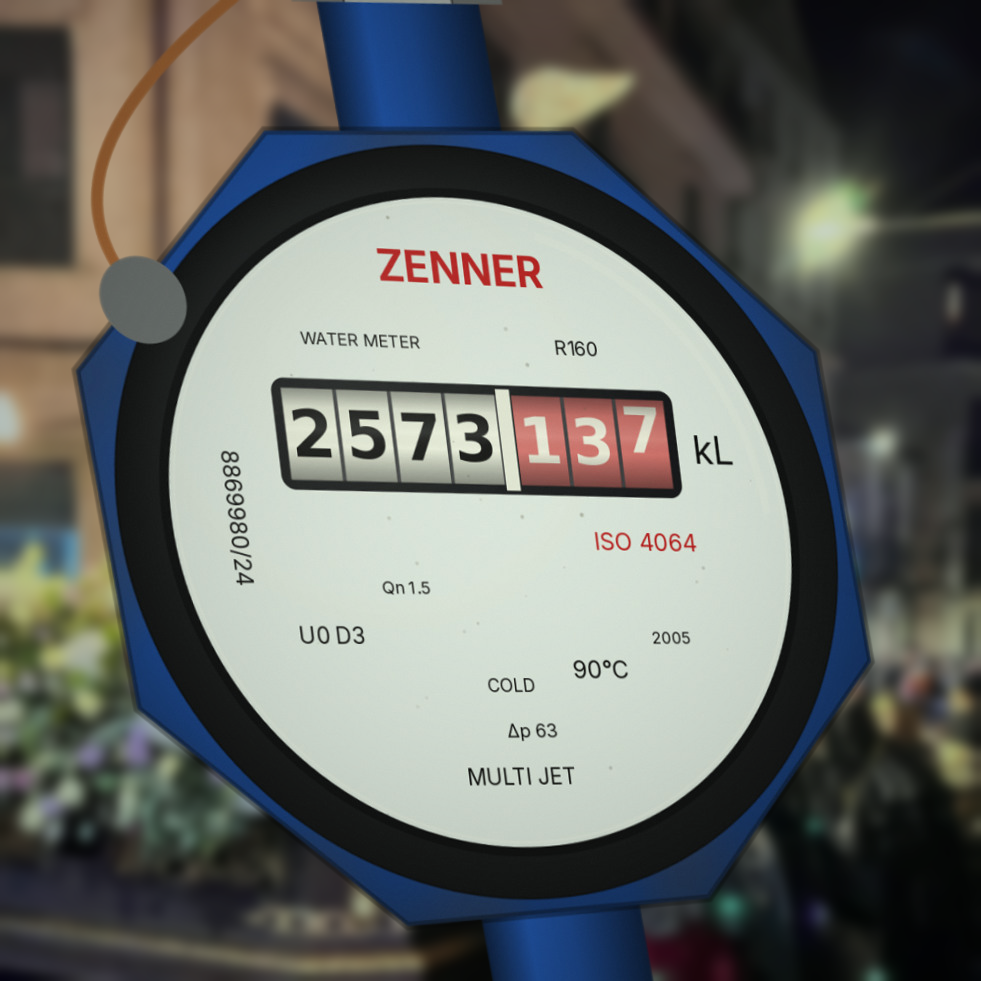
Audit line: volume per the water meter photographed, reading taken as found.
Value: 2573.137 kL
